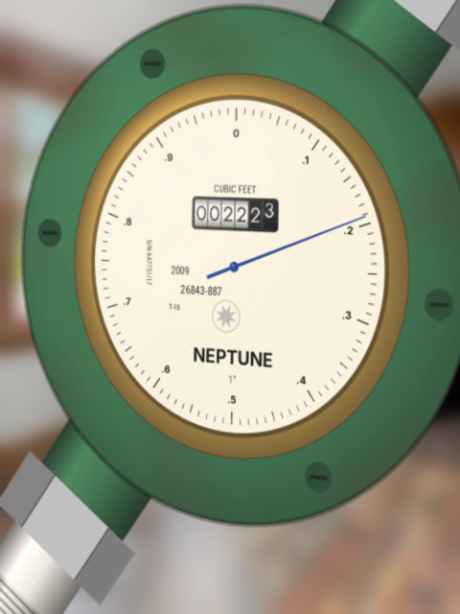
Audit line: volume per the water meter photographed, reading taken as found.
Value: 2223.19 ft³
